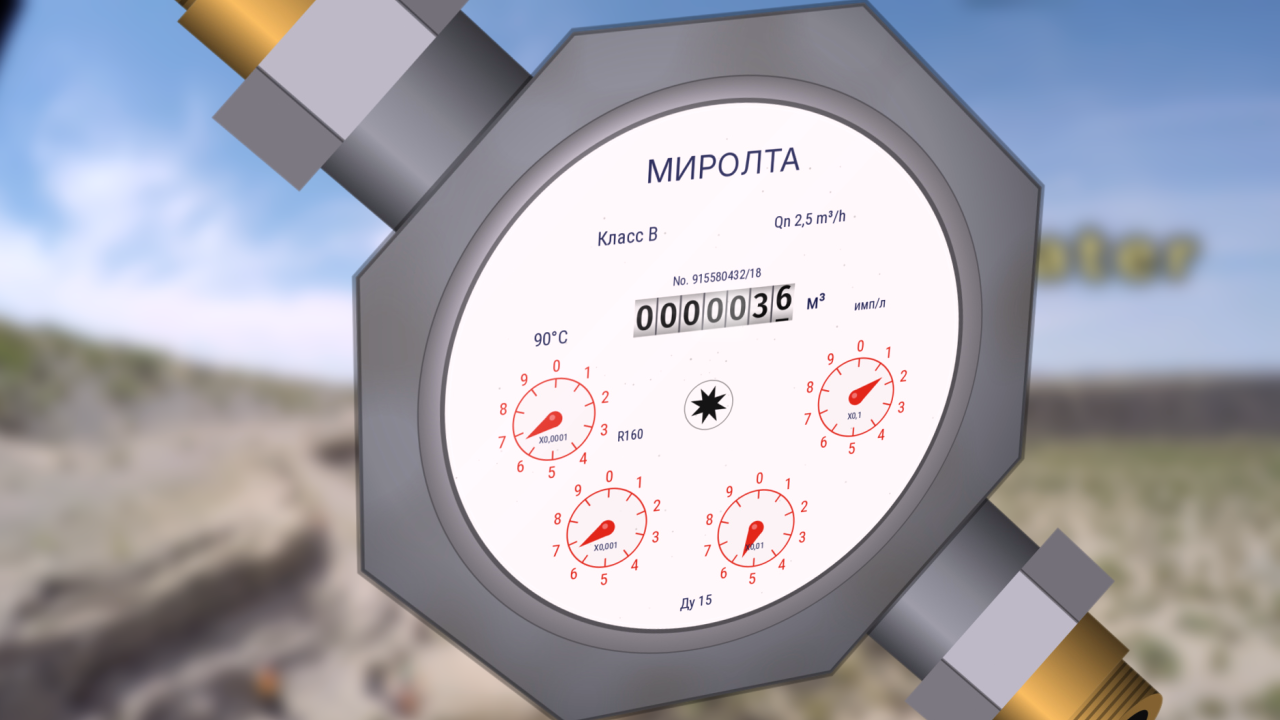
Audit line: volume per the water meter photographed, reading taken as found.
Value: 36.1566 m³
